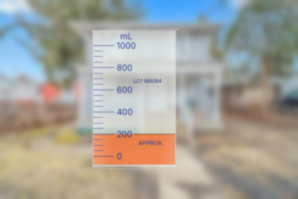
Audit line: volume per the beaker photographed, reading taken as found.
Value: 200 mL
